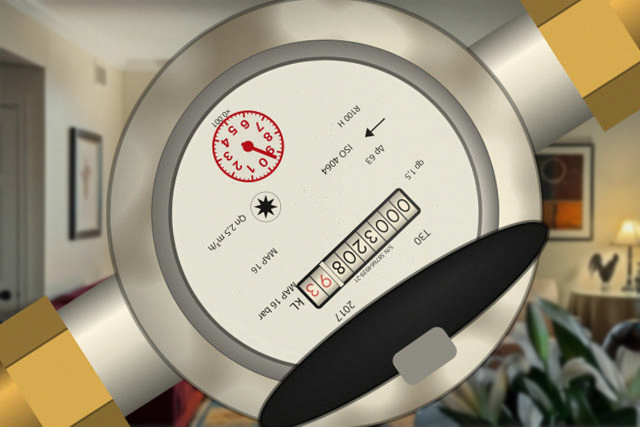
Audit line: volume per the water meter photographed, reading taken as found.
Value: 3208.929 kL
